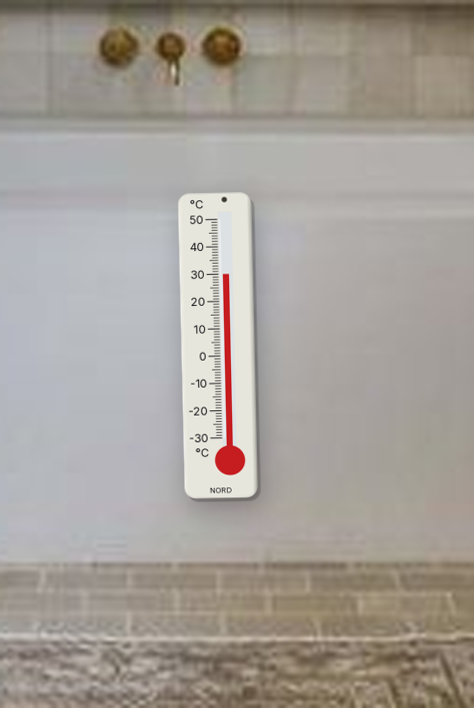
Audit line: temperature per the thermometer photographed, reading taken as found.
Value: 30 °C
